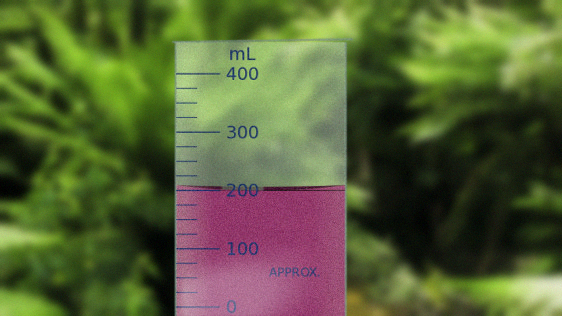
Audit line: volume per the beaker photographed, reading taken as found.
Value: 200 mL
